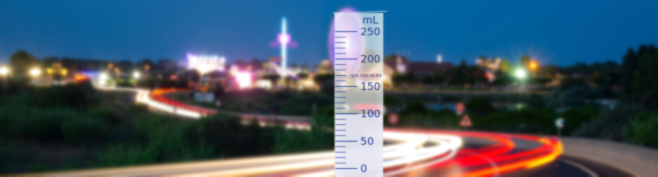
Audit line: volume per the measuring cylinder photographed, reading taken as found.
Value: 100 mL
